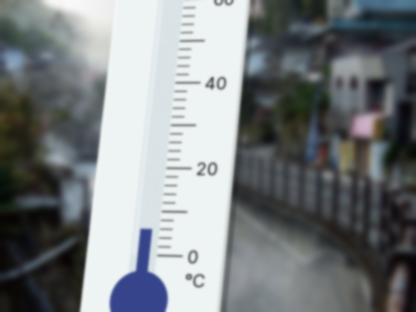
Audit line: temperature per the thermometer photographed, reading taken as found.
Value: 6 °C
